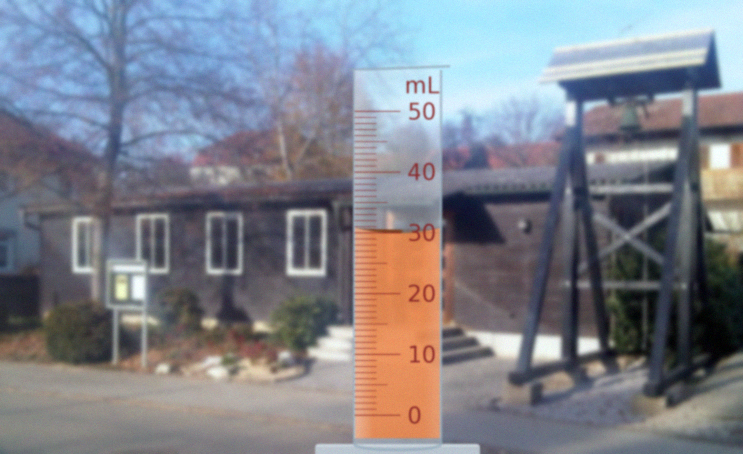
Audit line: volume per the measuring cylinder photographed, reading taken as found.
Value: 30 mL
